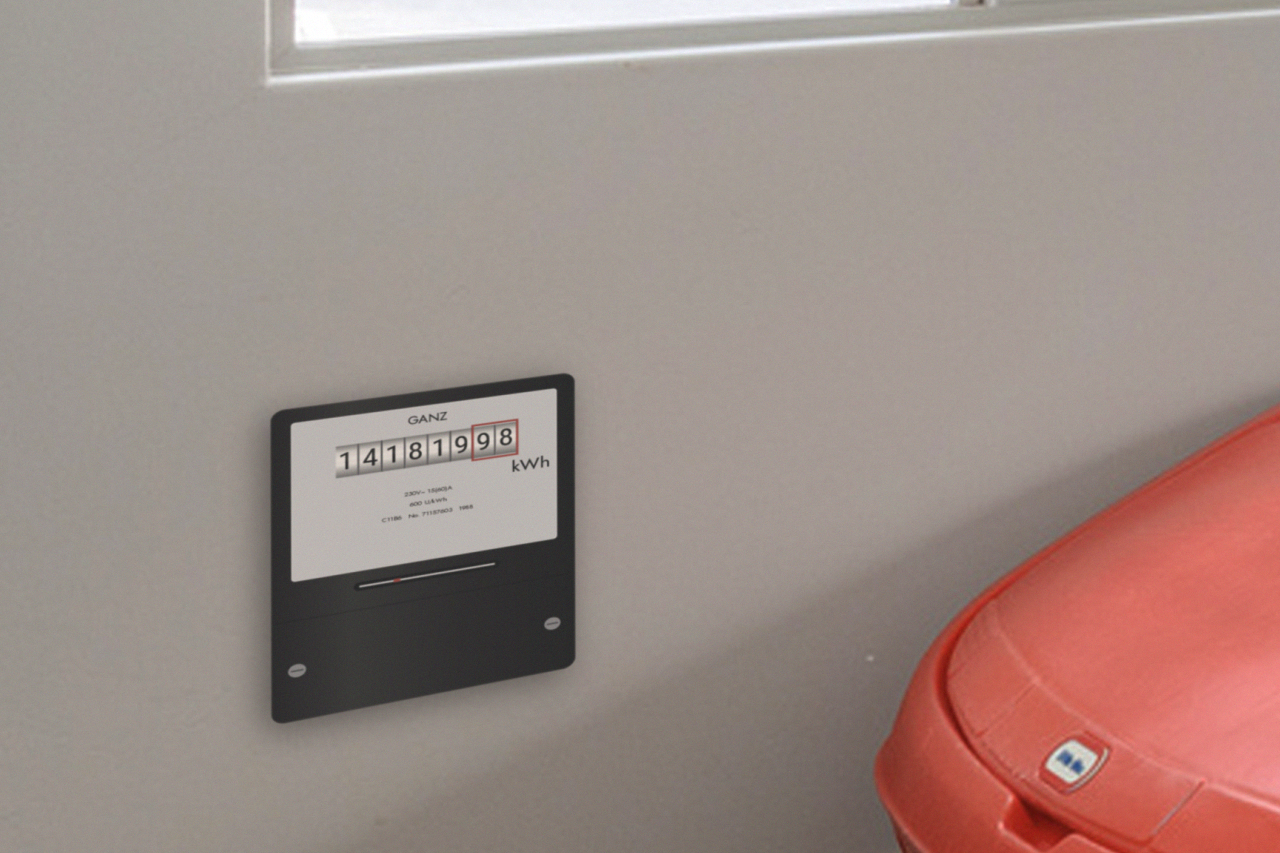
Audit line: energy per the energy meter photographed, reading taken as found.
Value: 141819.98 kWh
